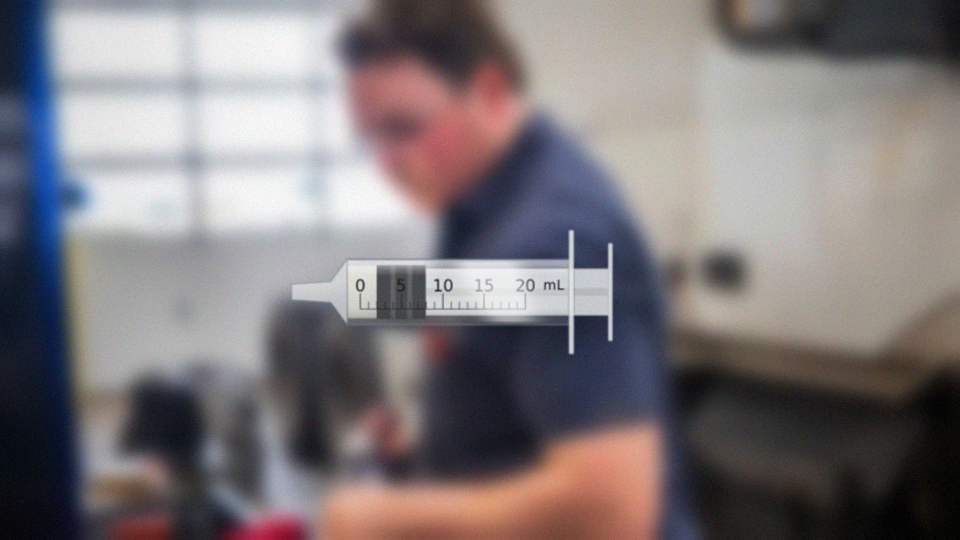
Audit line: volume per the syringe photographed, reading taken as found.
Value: 2 mL
